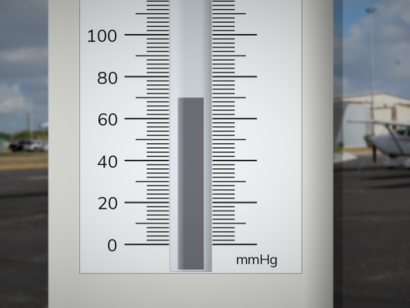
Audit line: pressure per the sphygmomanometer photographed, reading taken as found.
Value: 70 mmHg
